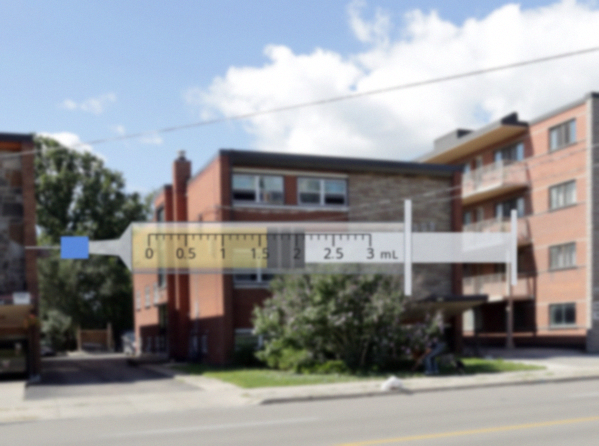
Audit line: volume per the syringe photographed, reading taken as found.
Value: 1.6 mL
